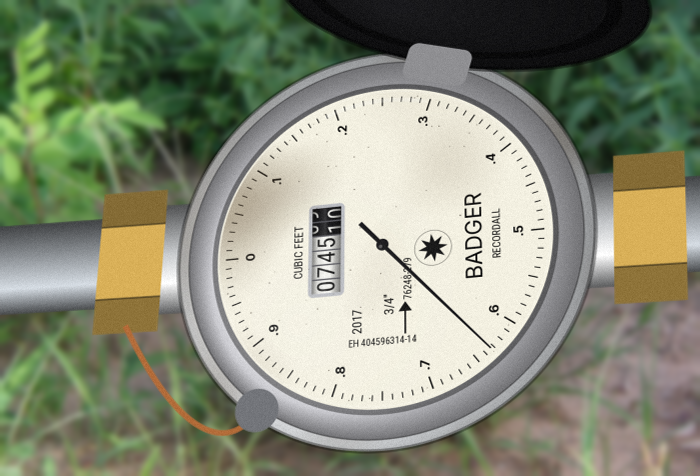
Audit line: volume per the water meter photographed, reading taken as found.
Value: 74509.63 ft³
